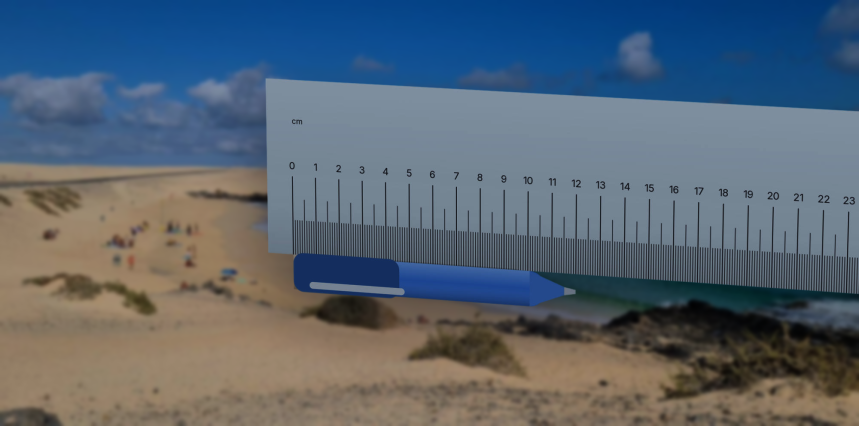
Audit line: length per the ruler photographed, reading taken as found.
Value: 12 cm
